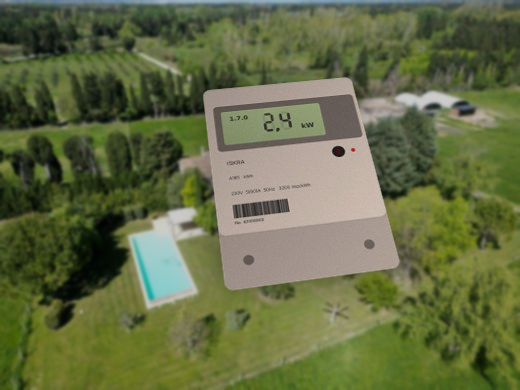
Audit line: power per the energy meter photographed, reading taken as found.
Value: 2.4 kW
